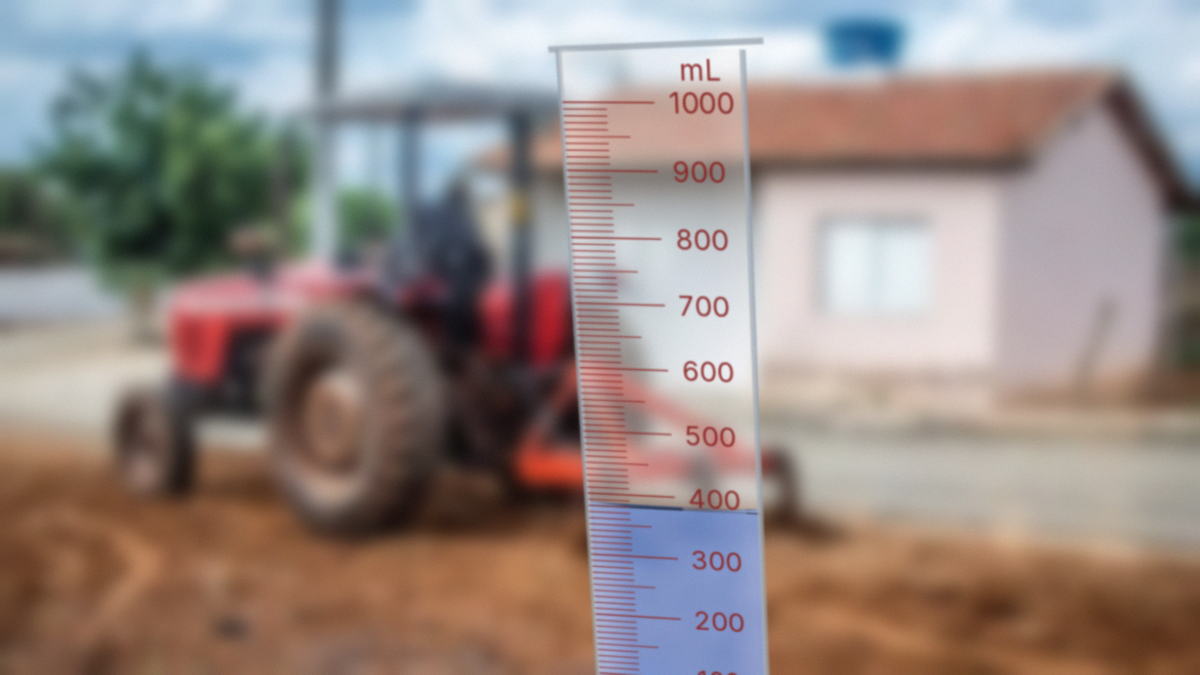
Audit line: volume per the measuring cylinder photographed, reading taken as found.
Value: 380 mL
